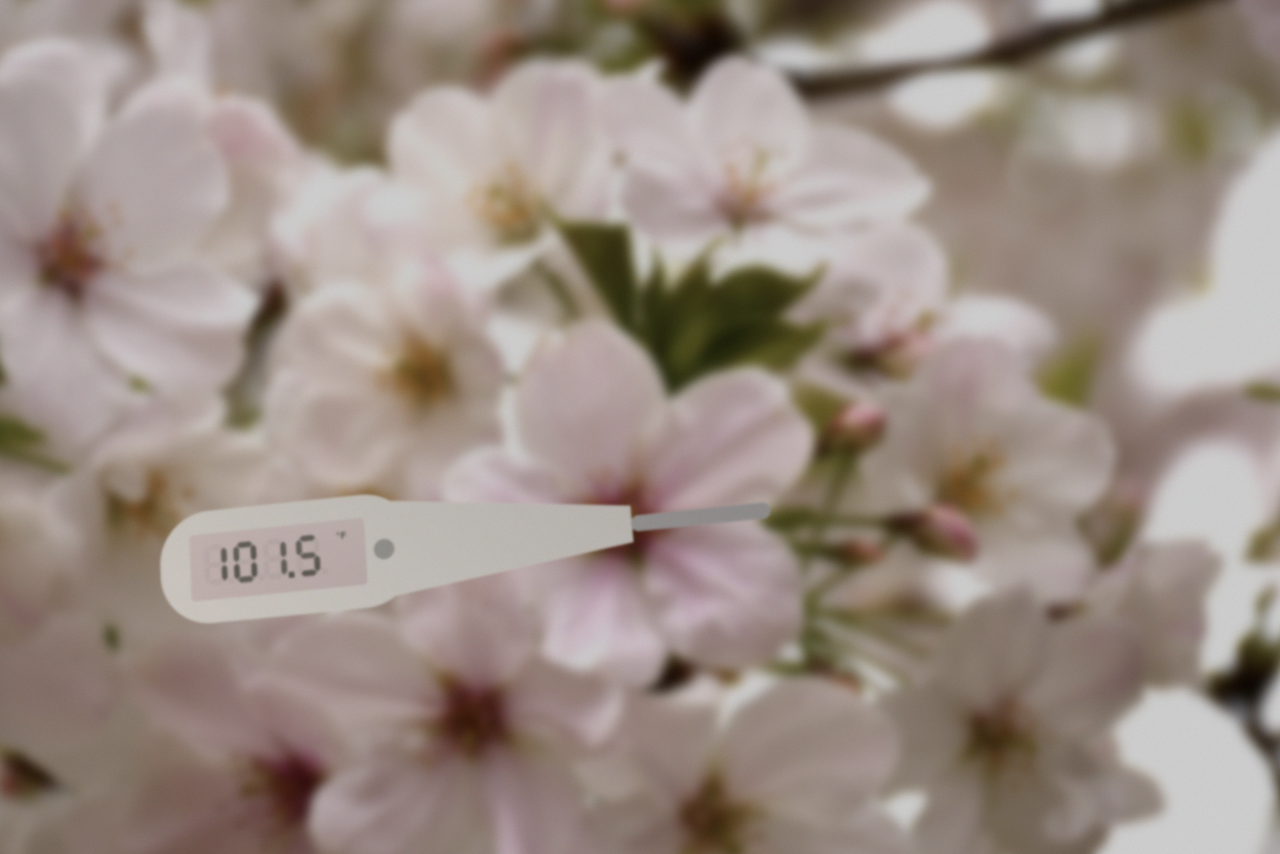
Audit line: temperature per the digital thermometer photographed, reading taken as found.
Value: 101.5 °F
